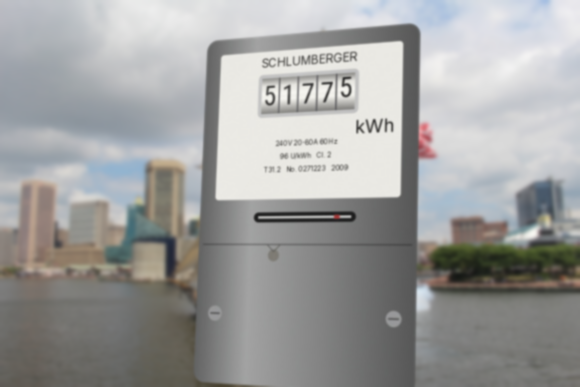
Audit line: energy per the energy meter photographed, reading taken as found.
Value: 51775 kWh
